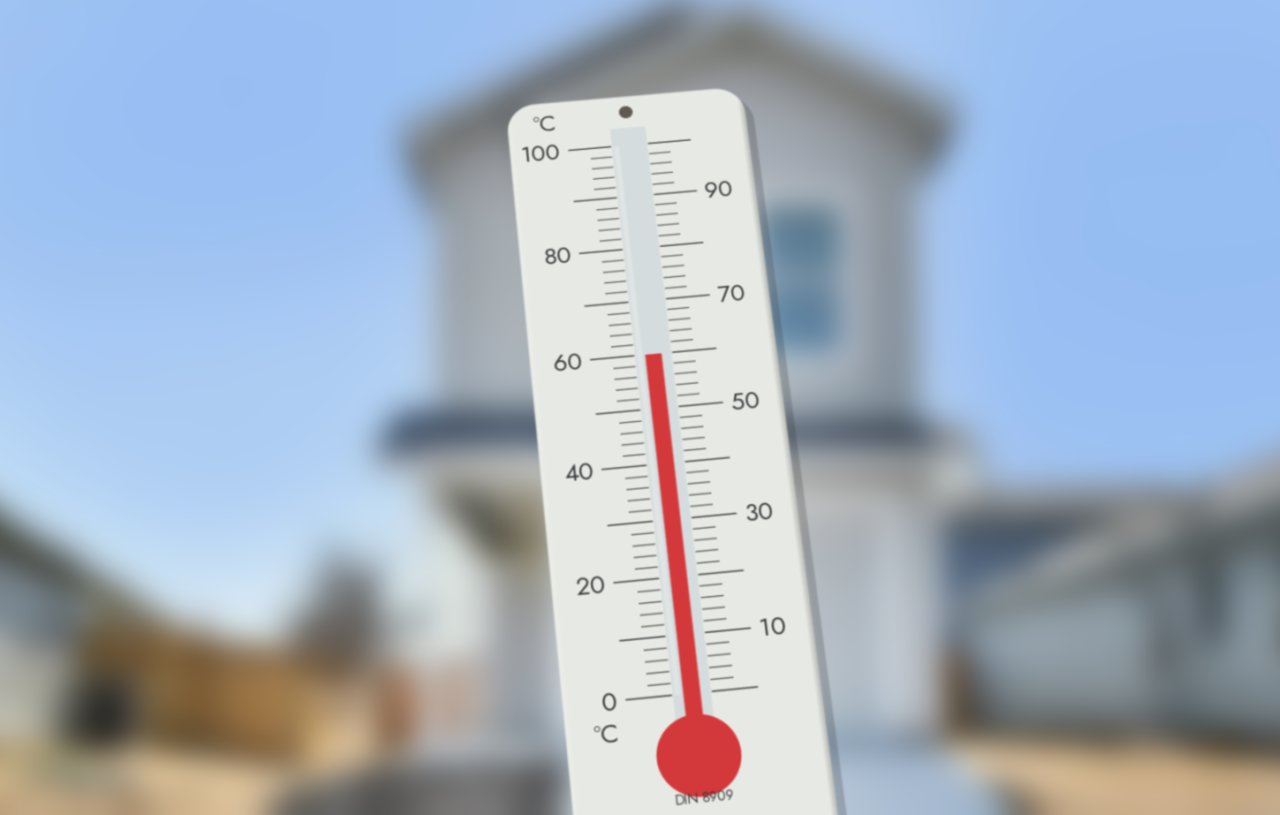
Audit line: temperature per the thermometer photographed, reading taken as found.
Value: 60 °C
